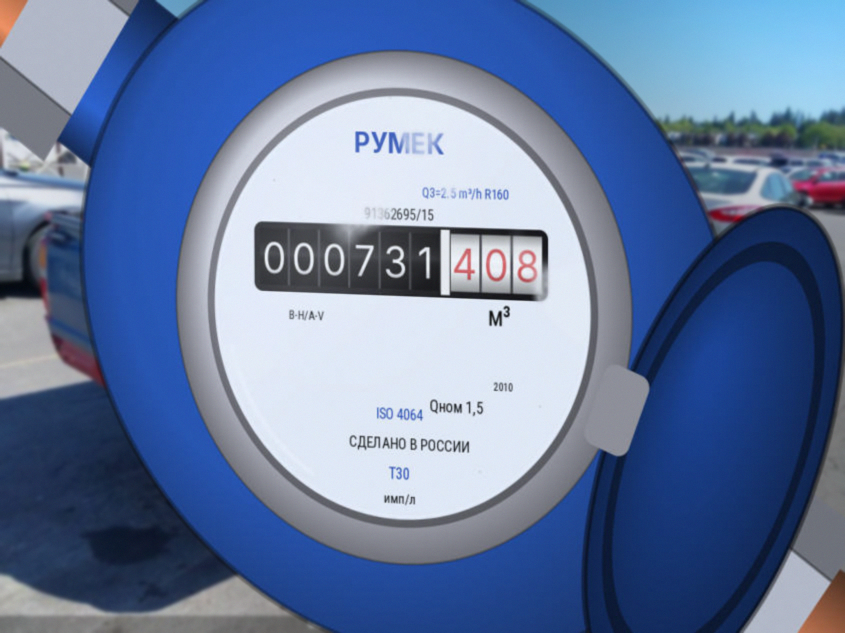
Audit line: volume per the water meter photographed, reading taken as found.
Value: 731.408 m³
